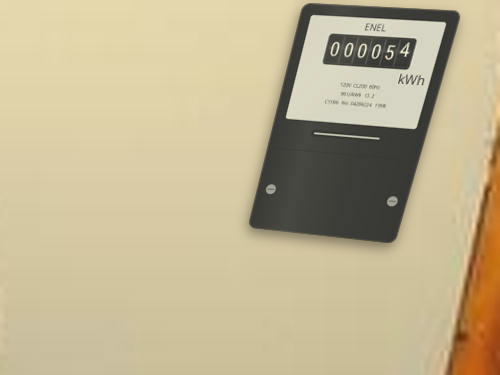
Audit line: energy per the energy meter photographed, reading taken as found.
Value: 54 kWh
